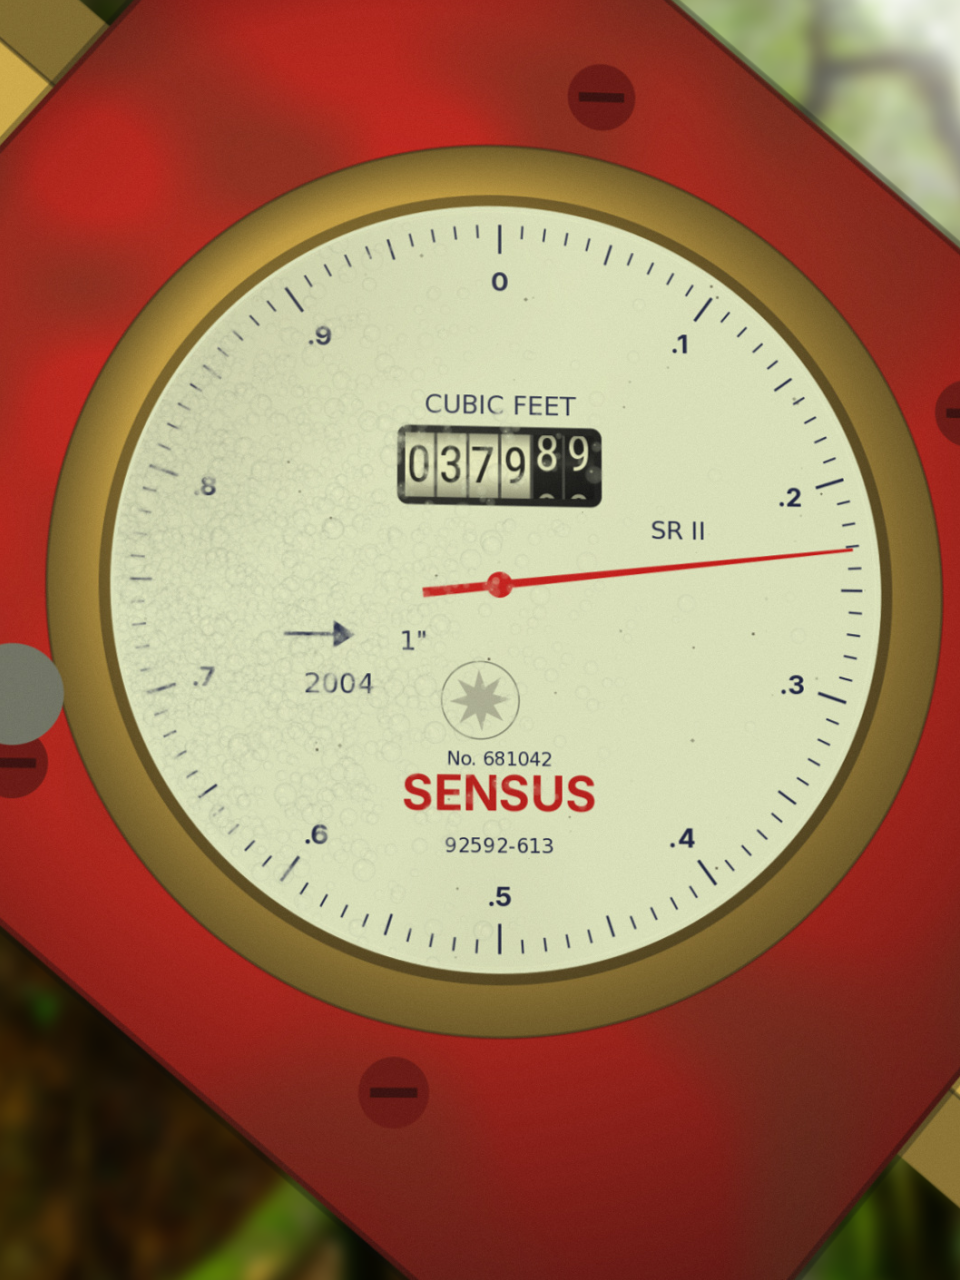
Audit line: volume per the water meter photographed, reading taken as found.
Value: 37989.23 ft³
